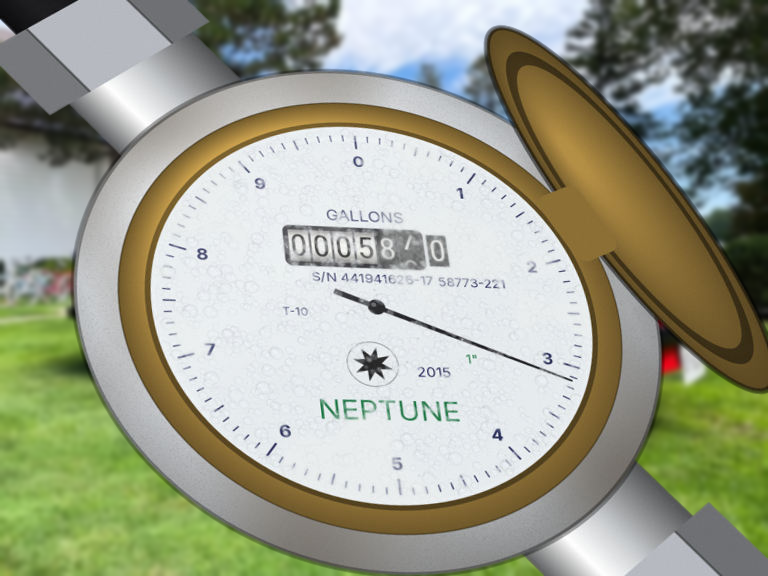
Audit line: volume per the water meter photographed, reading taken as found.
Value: 5873.1 gal
